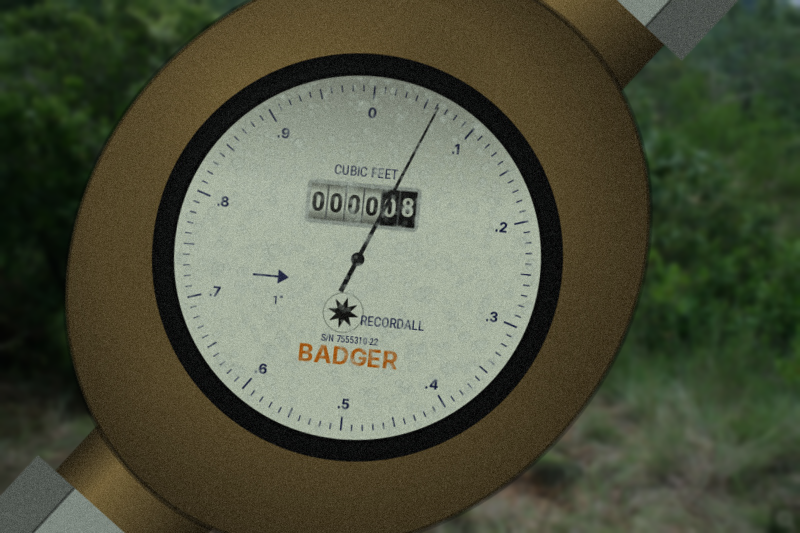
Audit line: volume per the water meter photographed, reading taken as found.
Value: 8.06 ft³
